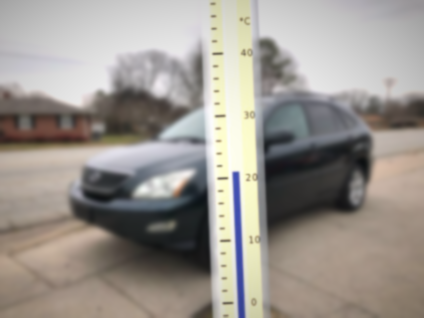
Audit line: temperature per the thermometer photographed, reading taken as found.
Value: 21 °C
